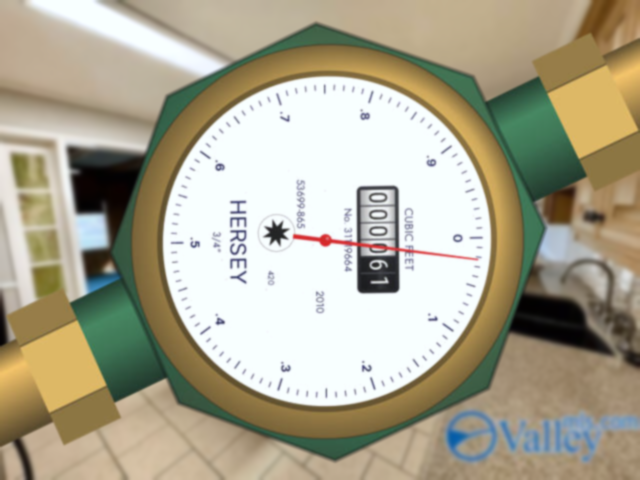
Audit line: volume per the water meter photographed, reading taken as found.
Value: 61.02 ft³
